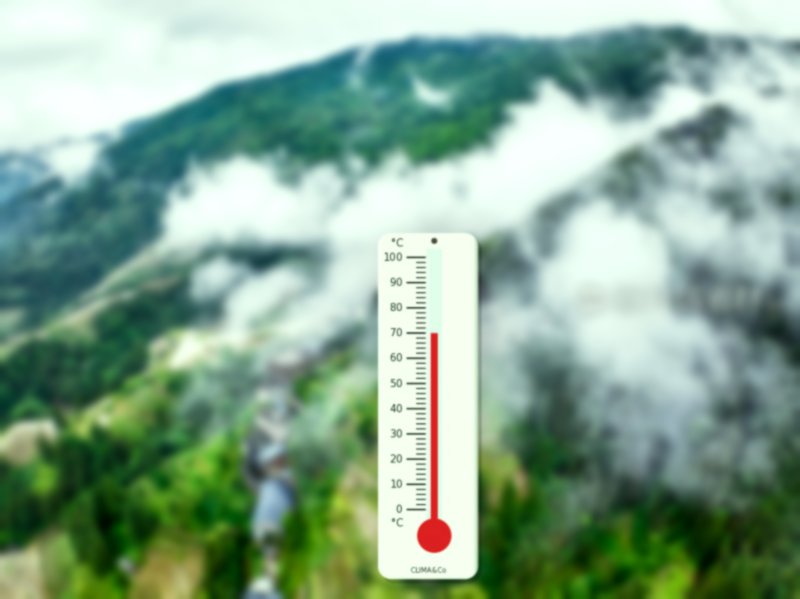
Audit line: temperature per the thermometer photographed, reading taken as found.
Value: 70 °C
